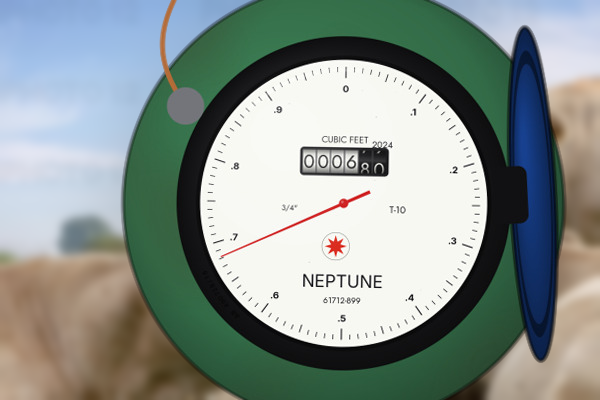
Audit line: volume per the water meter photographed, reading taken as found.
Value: 679.68 ft³
